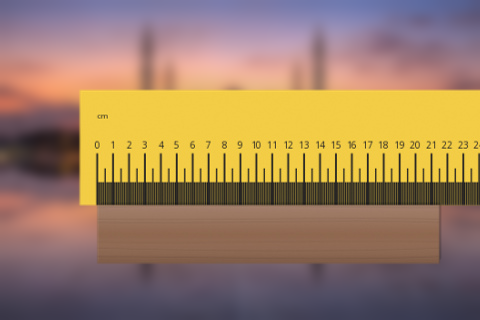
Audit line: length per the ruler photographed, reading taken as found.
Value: 21.5 cm
